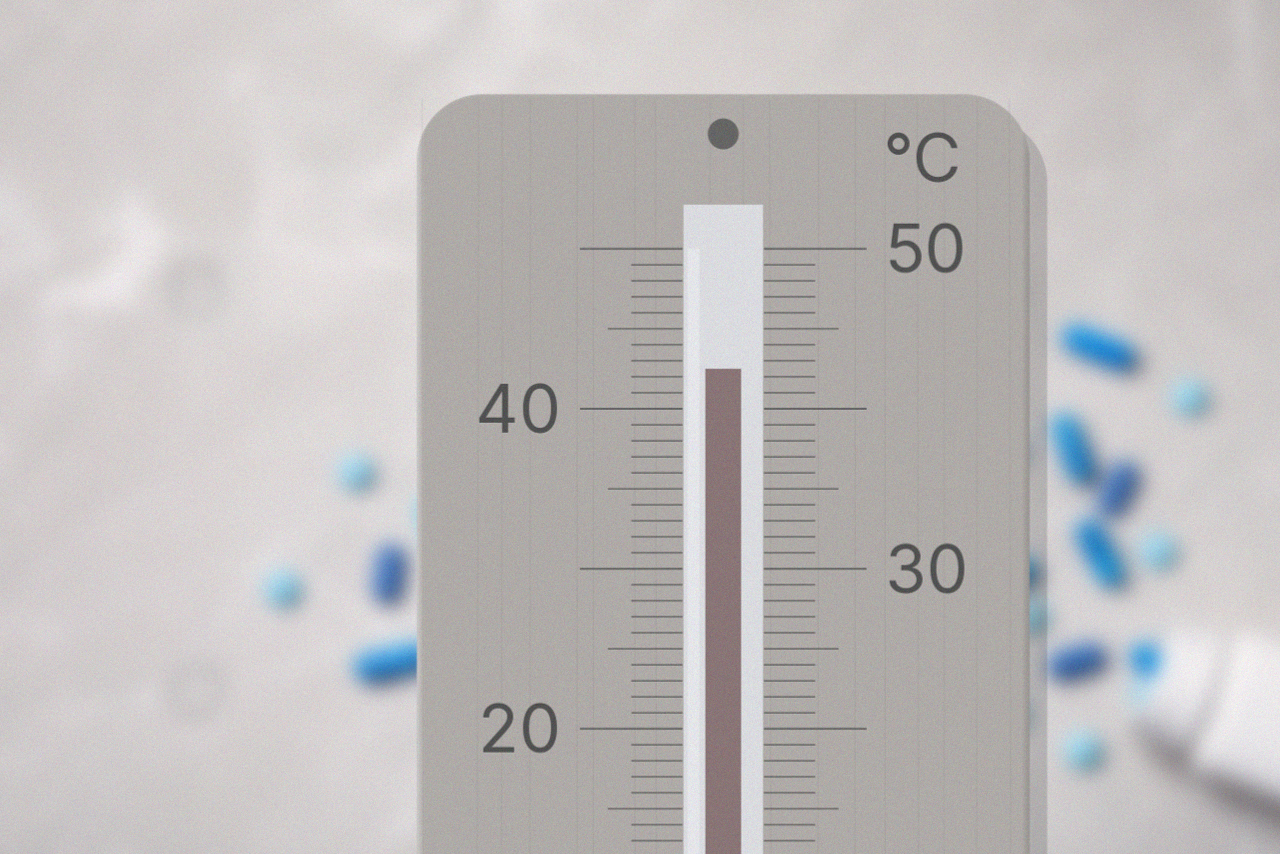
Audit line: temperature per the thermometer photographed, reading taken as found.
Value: 42.5 °C
